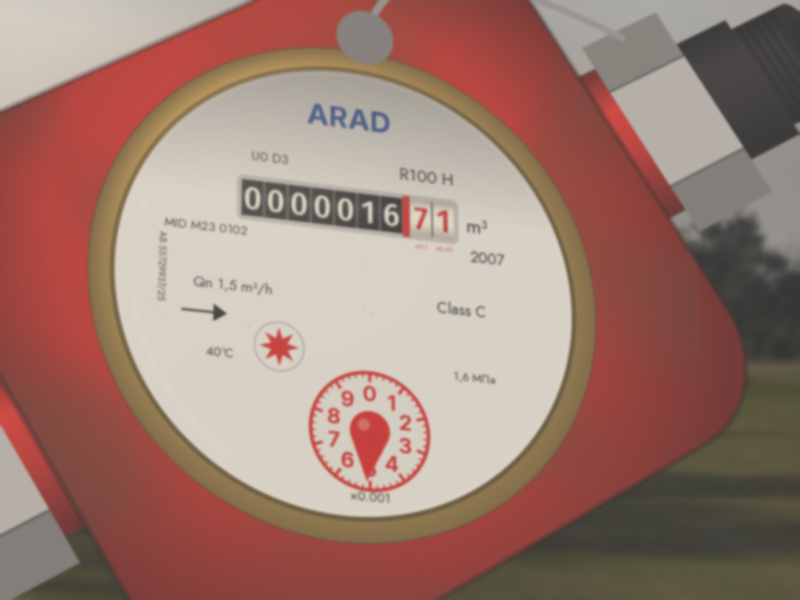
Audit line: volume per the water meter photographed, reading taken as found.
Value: 16.715 m³
